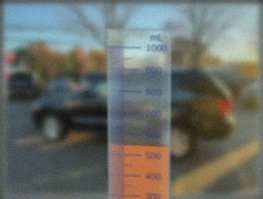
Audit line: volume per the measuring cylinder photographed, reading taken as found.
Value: 550 mL
